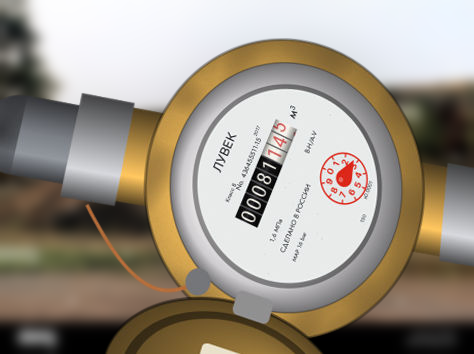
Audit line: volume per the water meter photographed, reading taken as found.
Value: 81.1452 m³
